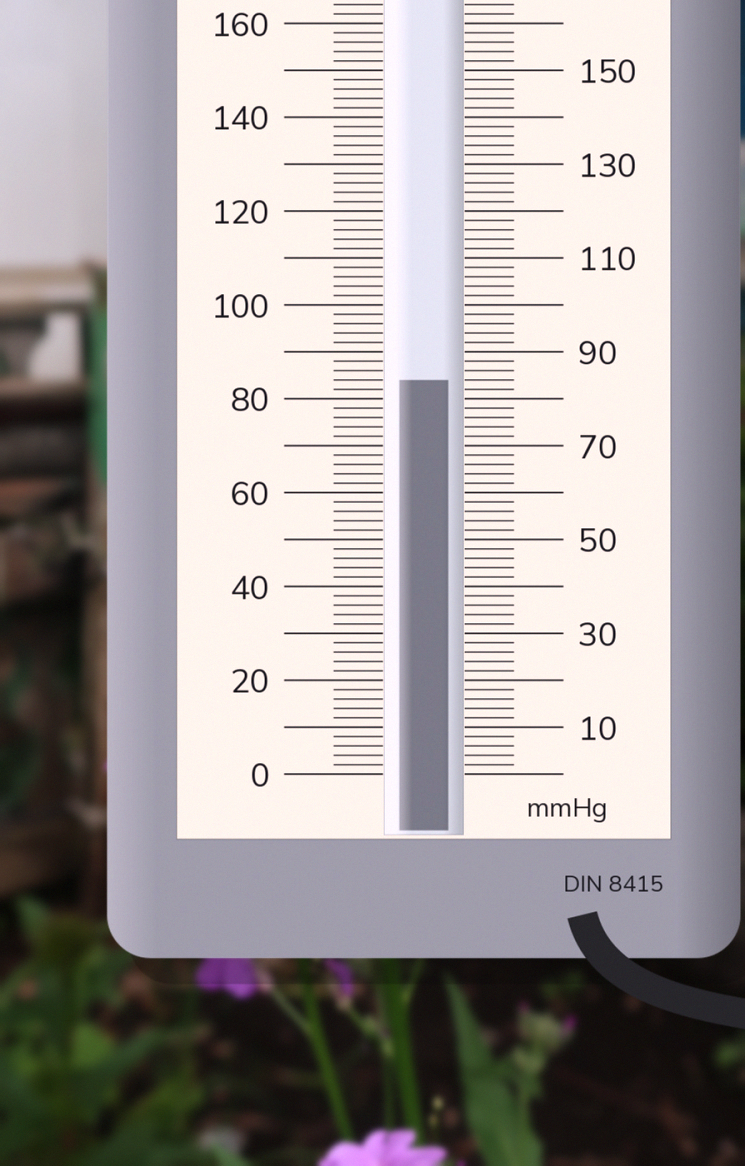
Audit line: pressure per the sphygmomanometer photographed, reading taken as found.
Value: 84 mmHg
